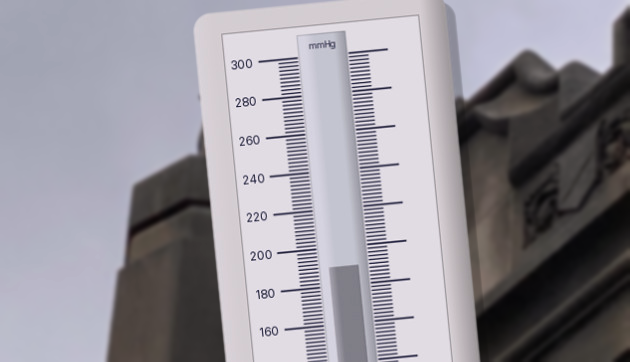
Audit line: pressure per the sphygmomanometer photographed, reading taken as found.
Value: 190 mmHg
